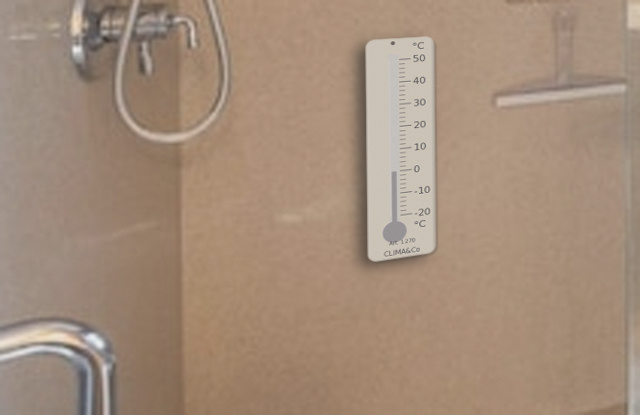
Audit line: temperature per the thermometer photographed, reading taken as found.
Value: 0 °C
